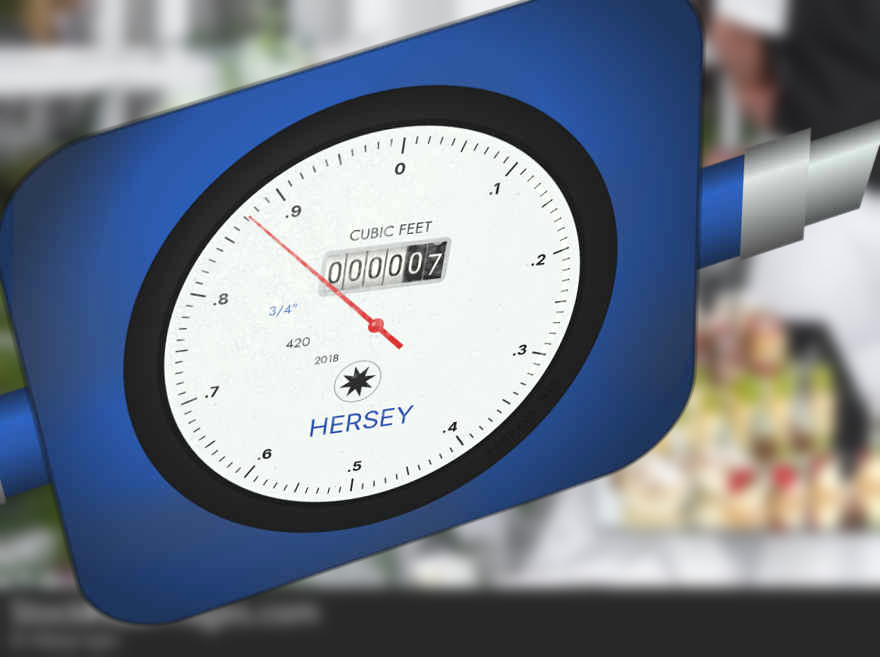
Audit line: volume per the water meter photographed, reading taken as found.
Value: 6.87 ft³
